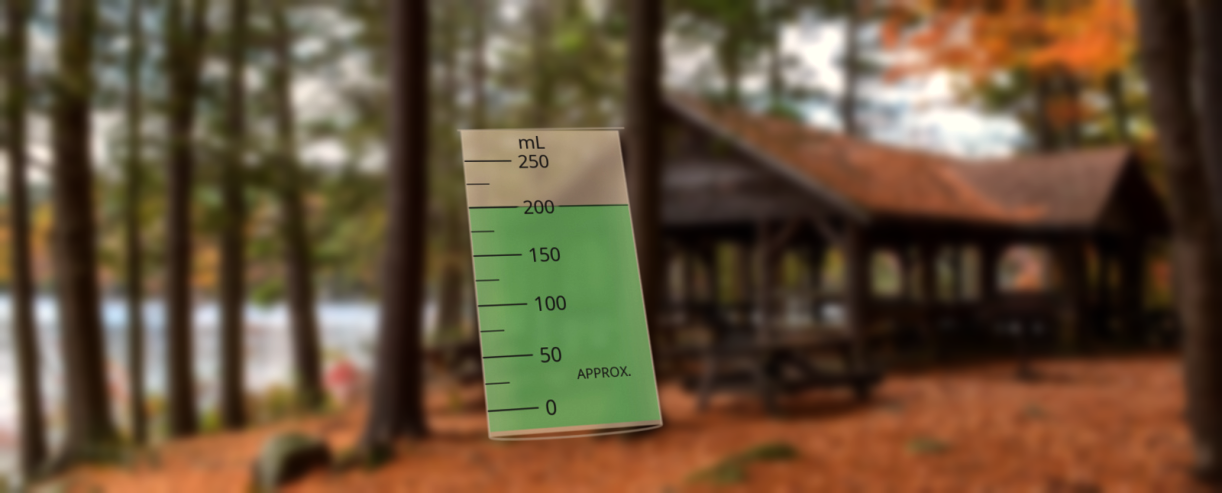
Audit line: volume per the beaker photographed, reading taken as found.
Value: 200 mL
